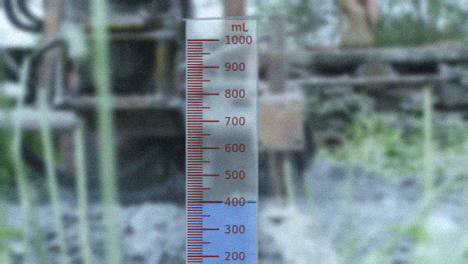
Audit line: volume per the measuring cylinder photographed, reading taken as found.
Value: 400 mL
